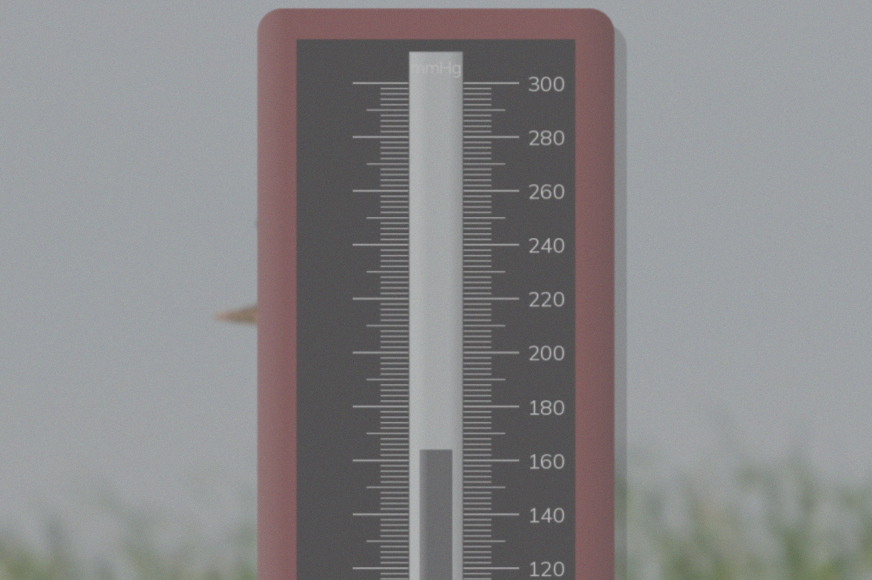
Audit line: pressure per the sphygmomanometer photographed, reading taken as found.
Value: 164 mmHg
